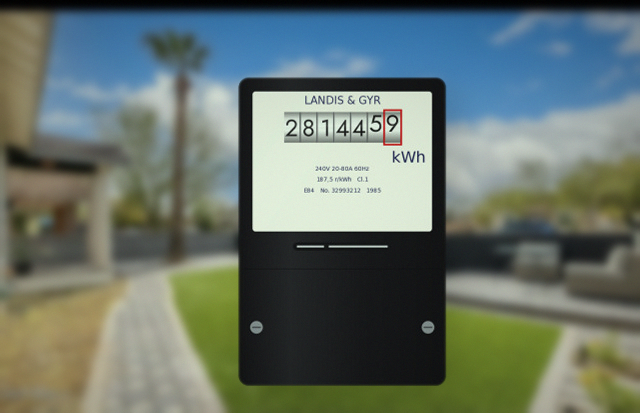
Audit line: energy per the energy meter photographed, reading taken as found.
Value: 281445.9 kWh
